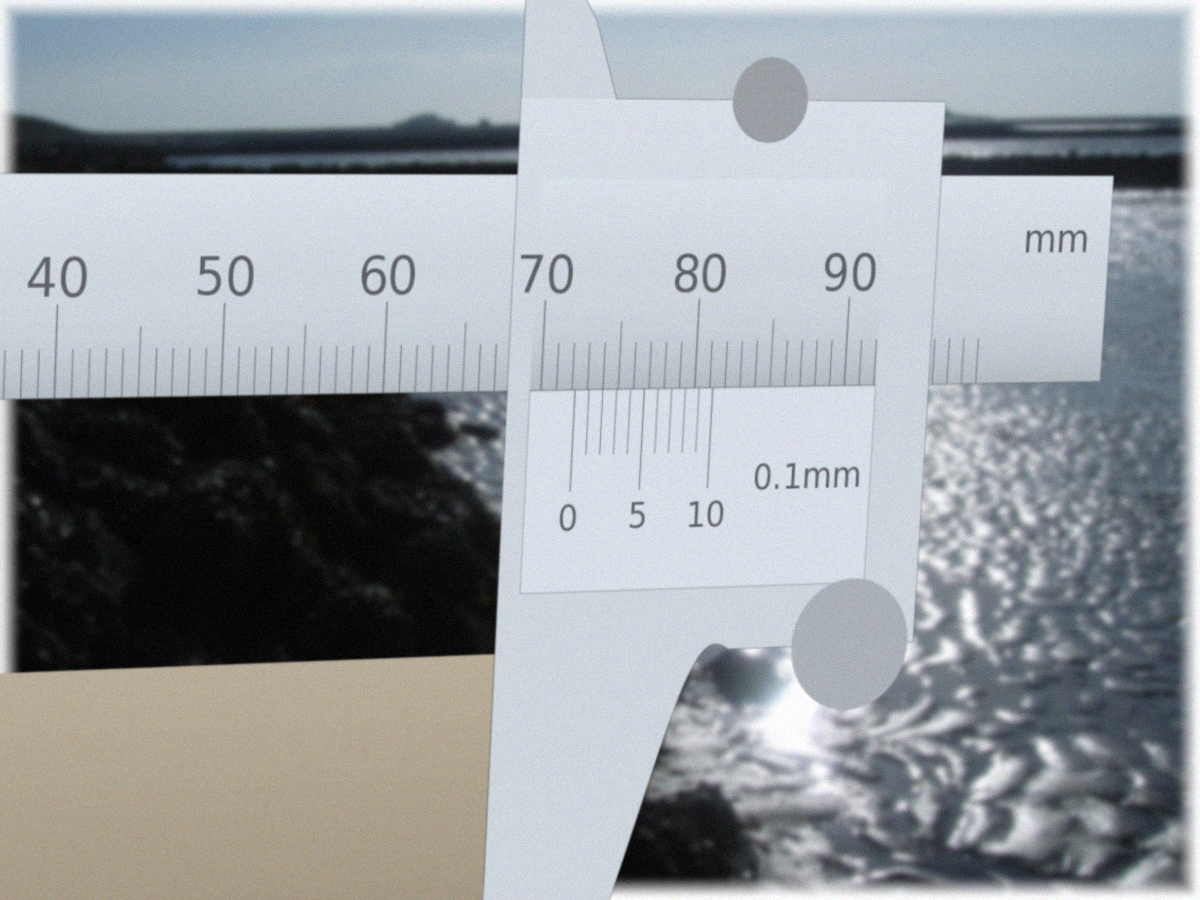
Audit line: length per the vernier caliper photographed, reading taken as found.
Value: 72.2 mm
